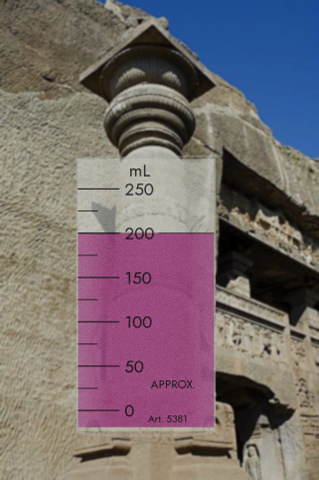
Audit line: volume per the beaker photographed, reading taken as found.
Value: 200 mL
